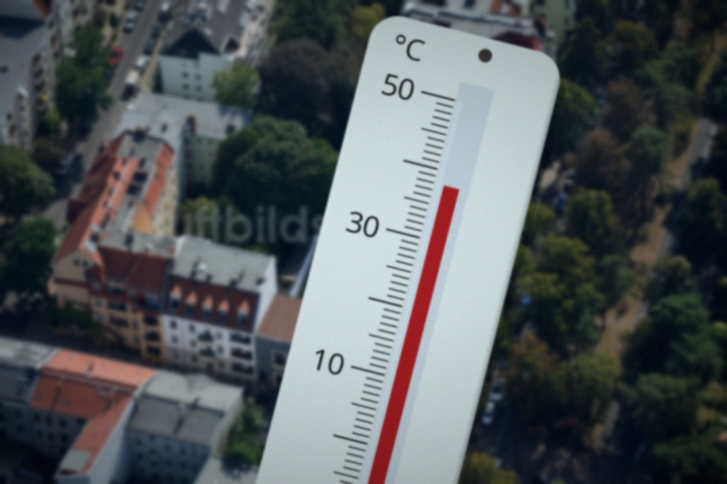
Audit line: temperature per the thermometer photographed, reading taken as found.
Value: 38 °C
